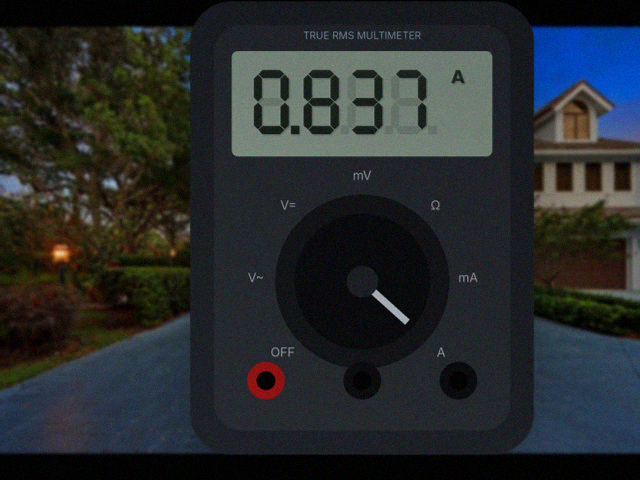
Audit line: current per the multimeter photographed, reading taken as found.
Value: 0.837 A
